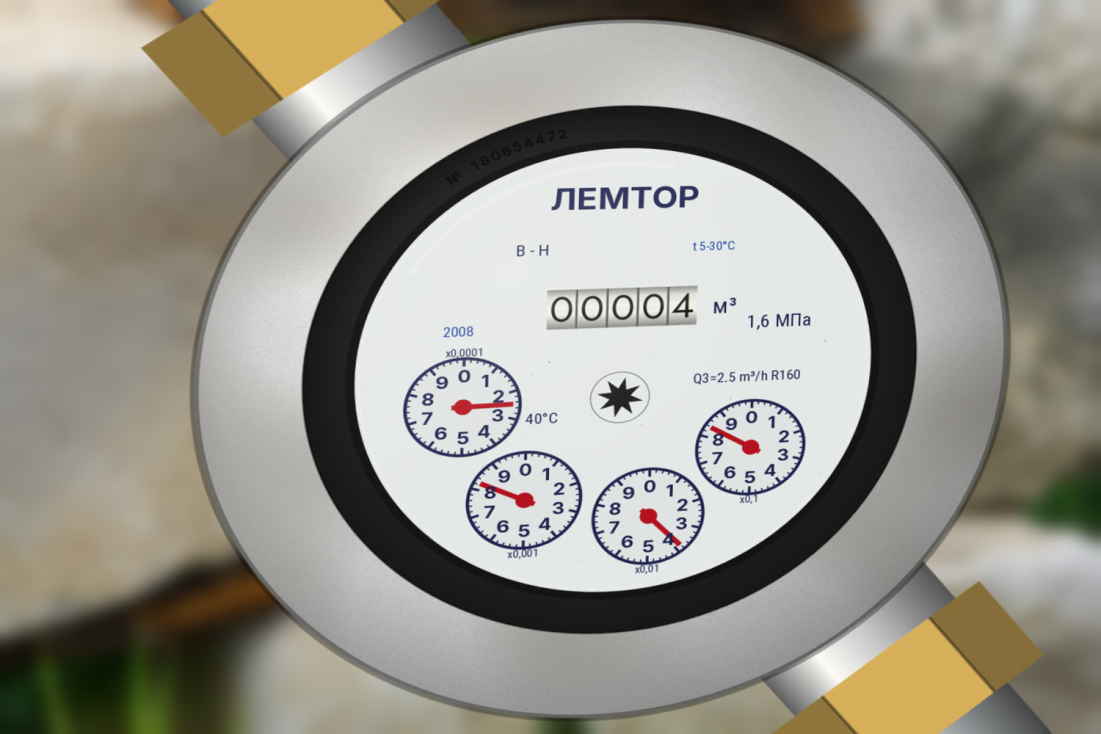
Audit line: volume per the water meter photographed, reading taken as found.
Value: 4.8382 m³
